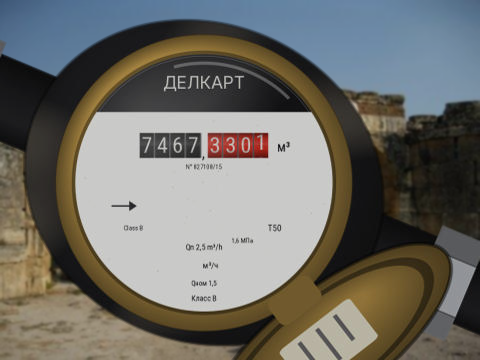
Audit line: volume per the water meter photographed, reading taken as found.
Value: 7467.3301 m³
